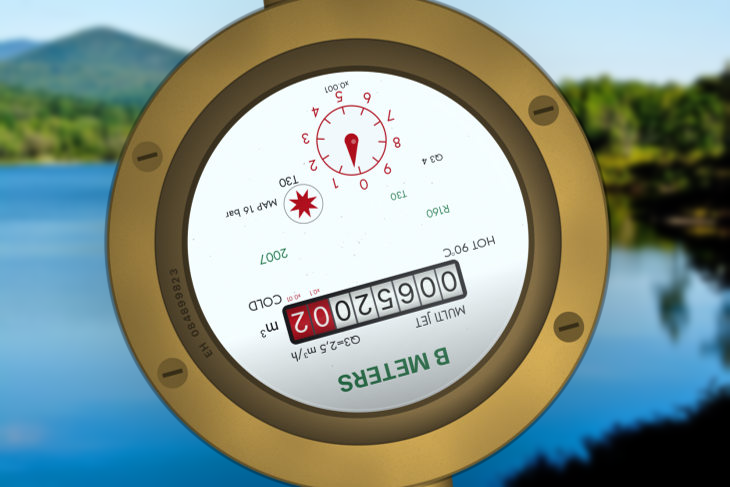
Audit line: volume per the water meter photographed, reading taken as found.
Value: 6520.020 m³
